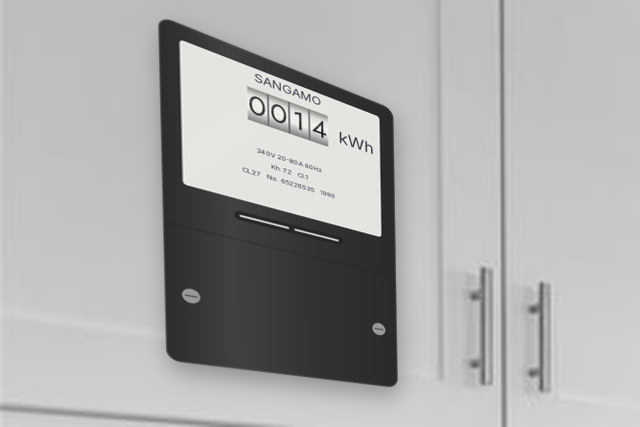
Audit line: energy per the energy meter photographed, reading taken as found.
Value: 14 kWh
